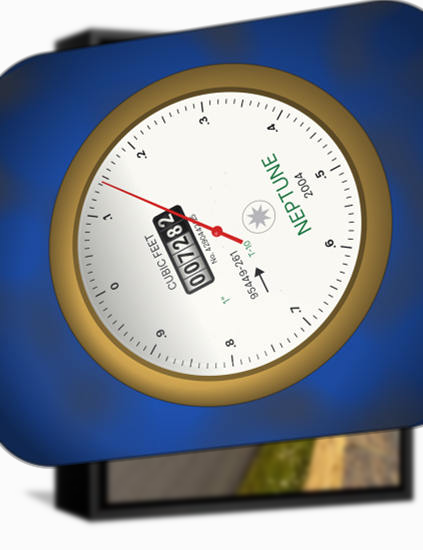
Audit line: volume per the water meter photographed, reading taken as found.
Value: 7282.14 ft³
